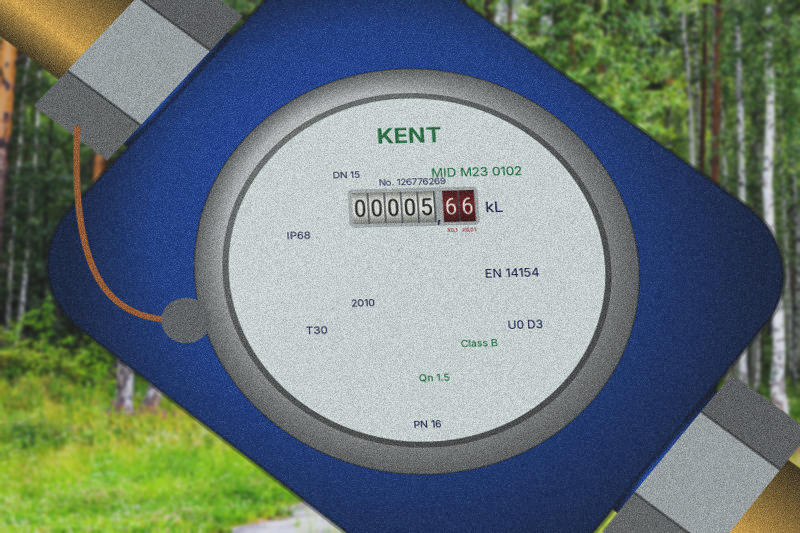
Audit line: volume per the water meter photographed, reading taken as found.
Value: 5.66 kL
